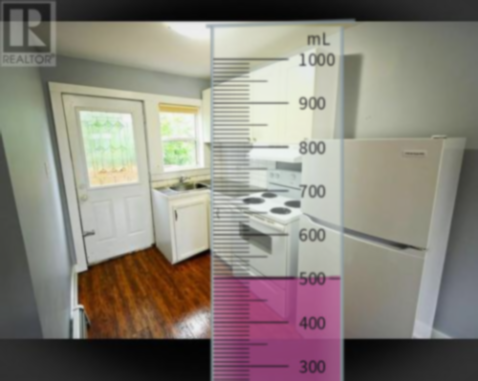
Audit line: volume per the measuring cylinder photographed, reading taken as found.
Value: 500 mL
